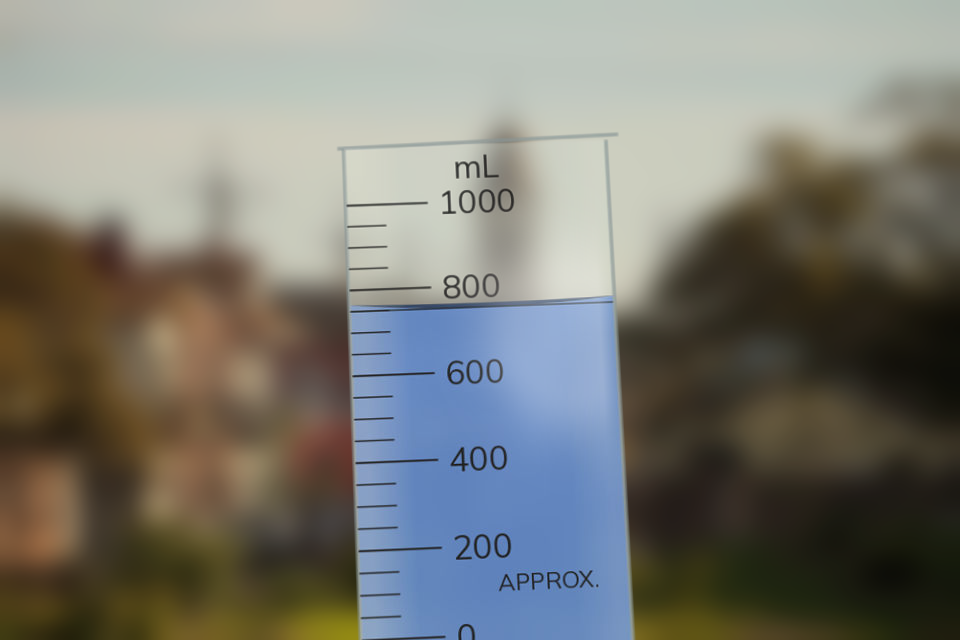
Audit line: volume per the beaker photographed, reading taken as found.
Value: 750 mL
